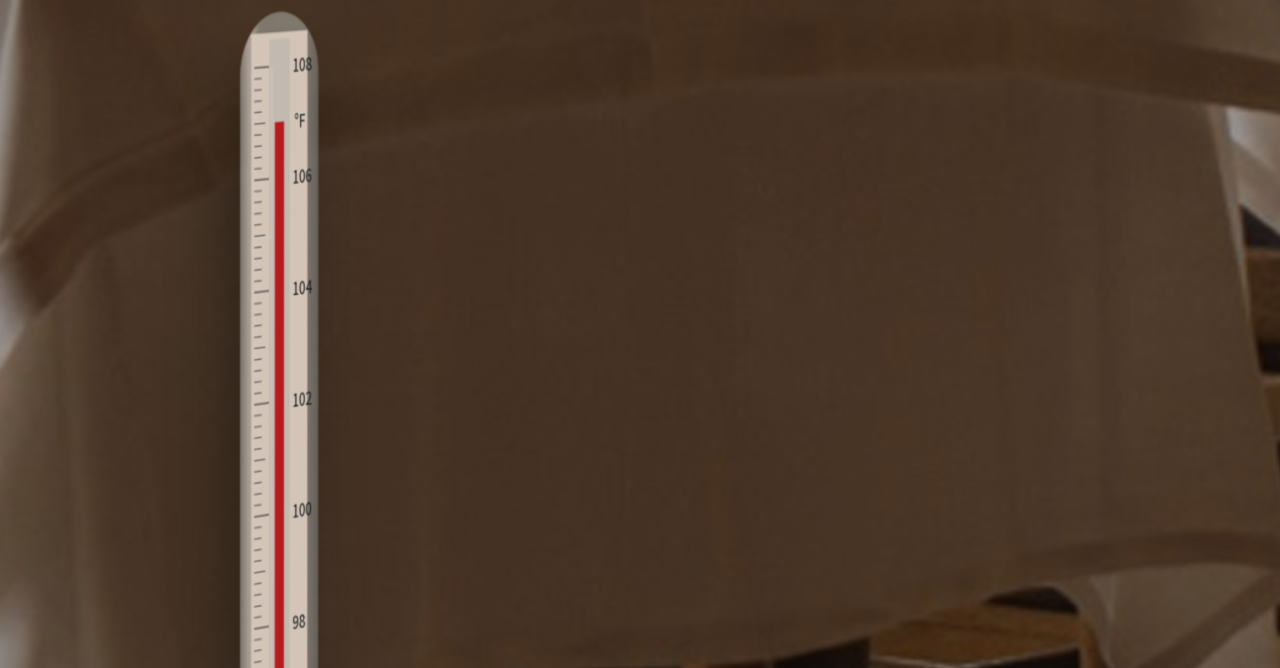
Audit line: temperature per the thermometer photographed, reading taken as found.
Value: 107 °F
